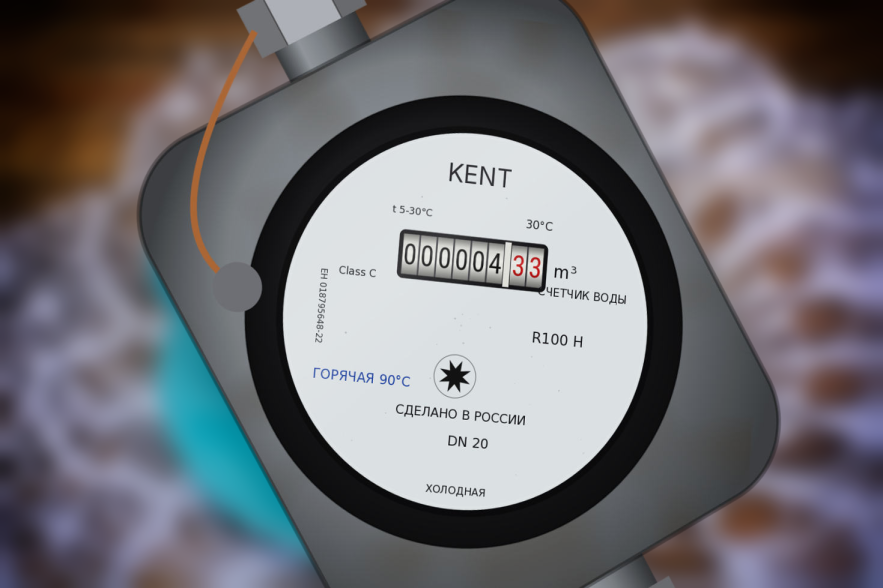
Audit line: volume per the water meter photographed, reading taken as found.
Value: 4.33 m³
